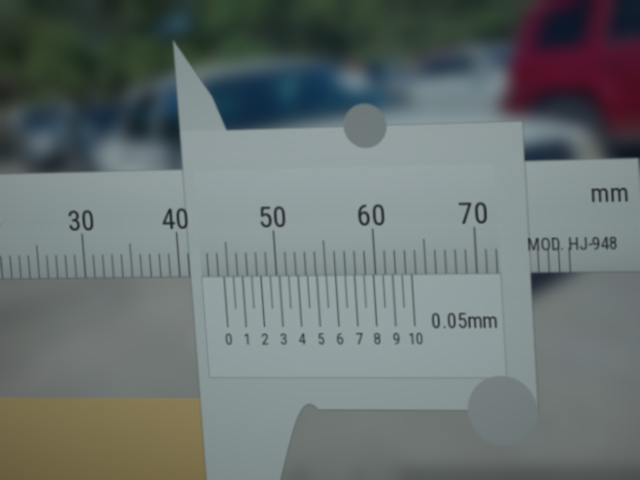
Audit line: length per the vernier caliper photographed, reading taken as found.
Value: 44.6 mm
